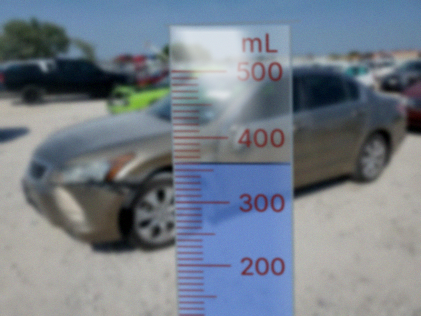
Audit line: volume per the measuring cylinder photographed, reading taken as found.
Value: 360 mL
